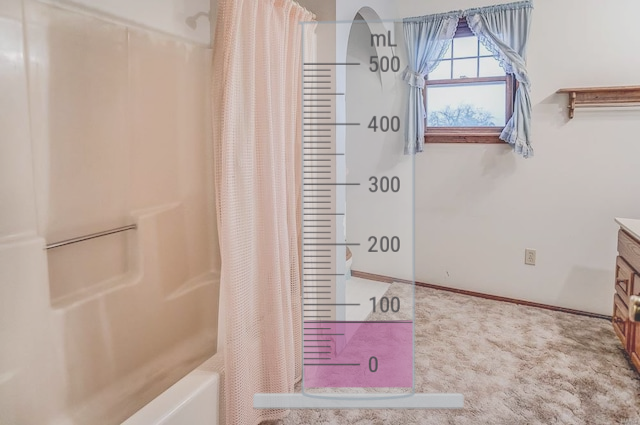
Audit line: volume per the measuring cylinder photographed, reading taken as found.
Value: 70 mL
